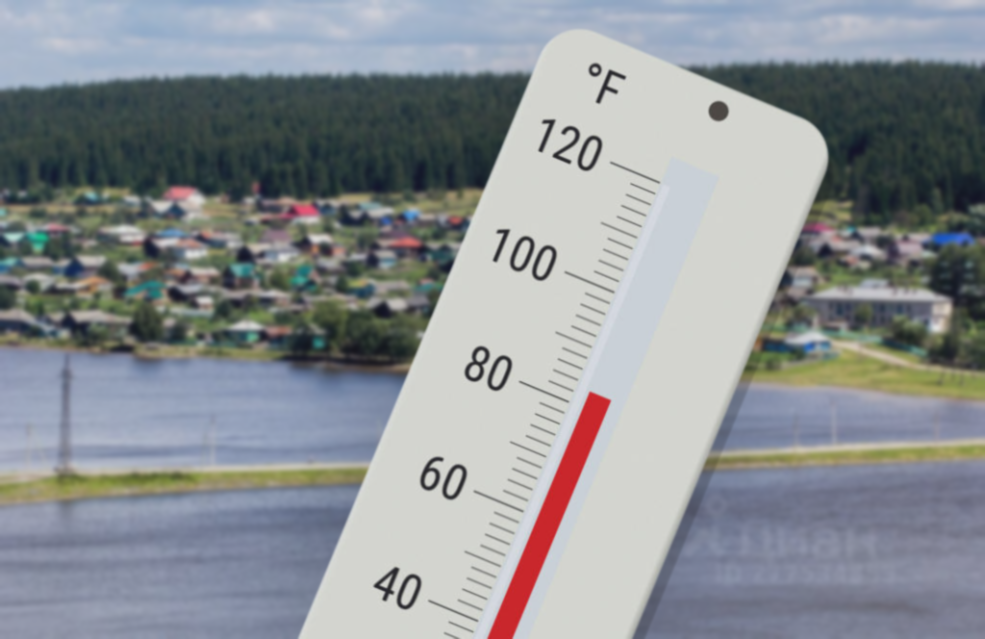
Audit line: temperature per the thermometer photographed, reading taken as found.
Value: 83 °F
